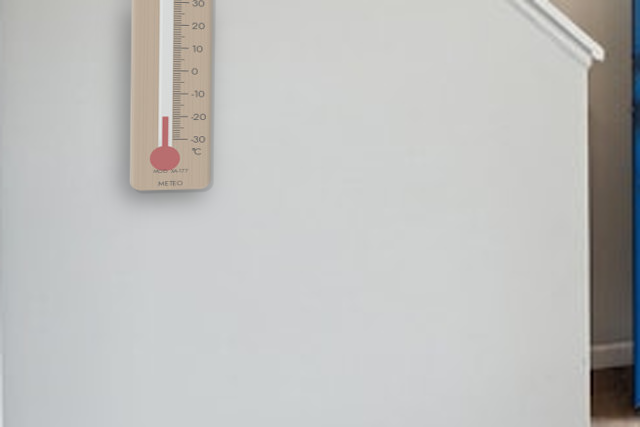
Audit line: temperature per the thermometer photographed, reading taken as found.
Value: -20 °C
